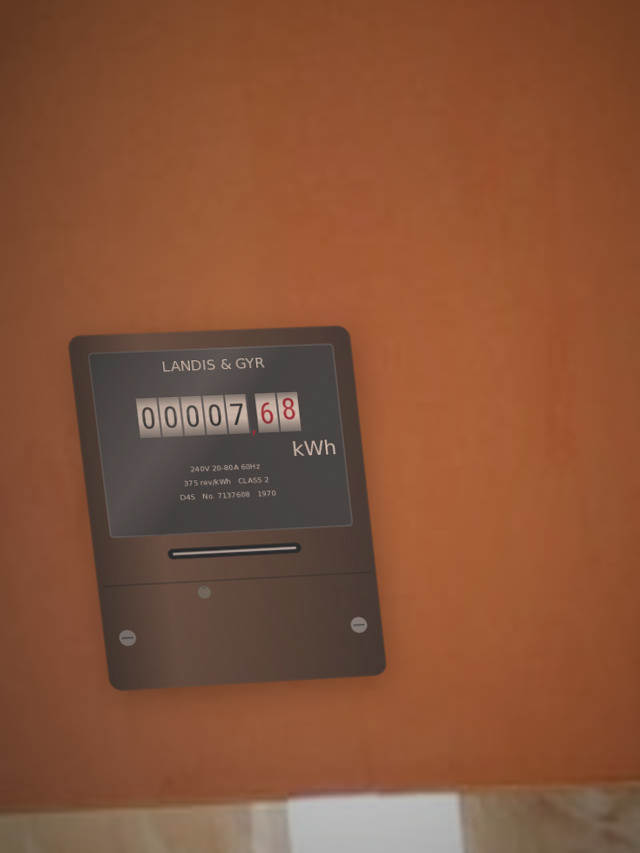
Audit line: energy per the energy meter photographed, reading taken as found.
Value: 7.68 kWh
